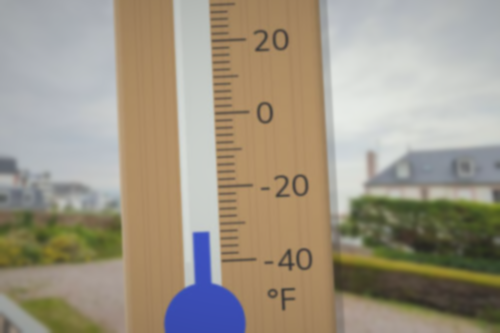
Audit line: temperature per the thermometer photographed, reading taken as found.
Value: -32 °F
